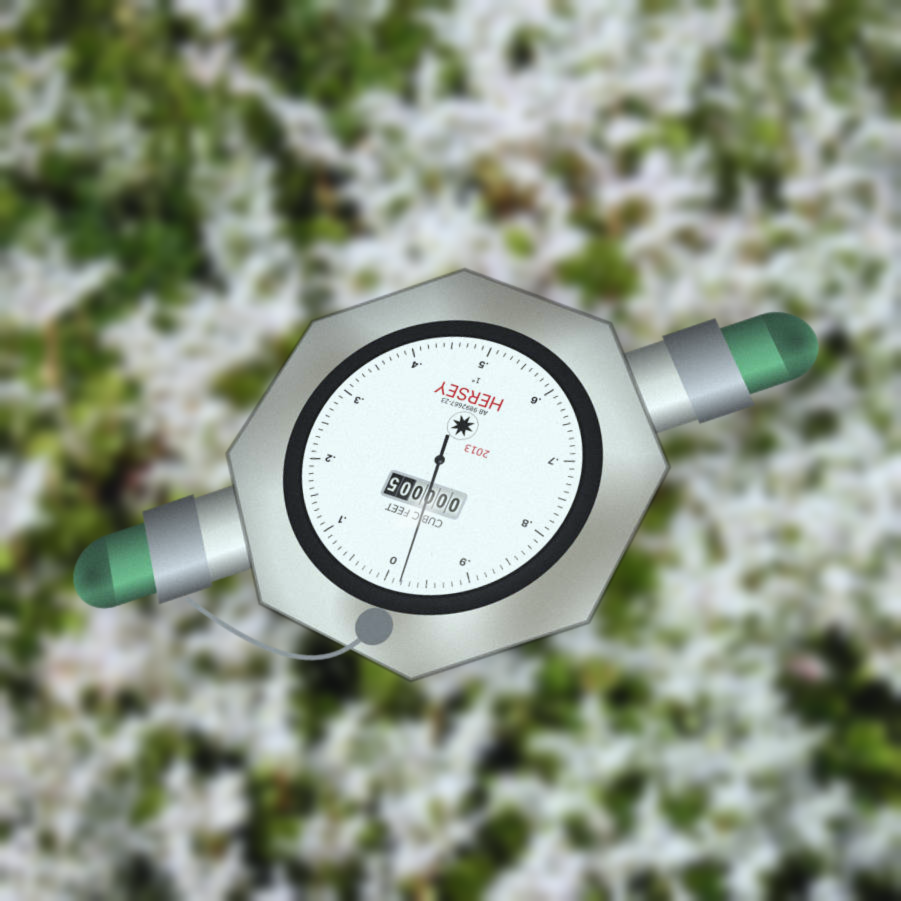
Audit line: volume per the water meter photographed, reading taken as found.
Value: 4.98 ft³
